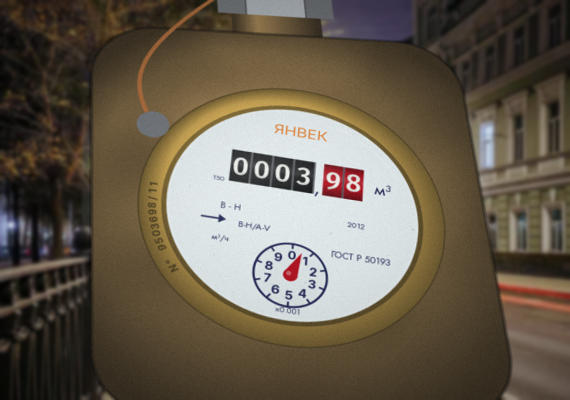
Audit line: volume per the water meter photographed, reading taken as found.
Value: 3.980 m³
